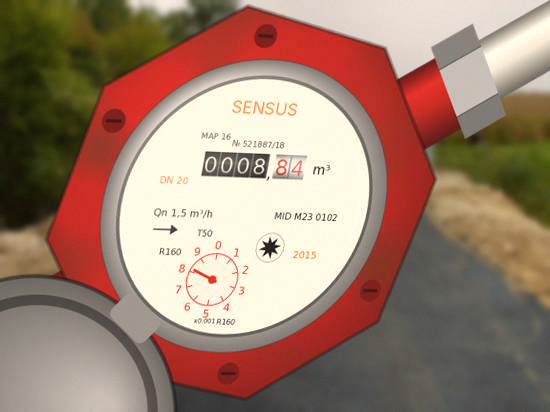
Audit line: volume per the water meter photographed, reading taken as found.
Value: 8.848 m³
